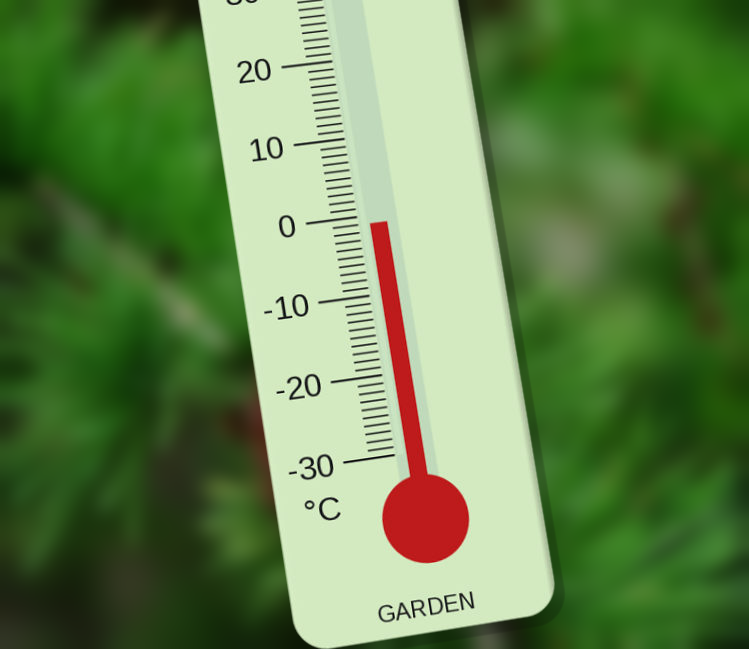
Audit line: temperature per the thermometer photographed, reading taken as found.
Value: -1 °C
